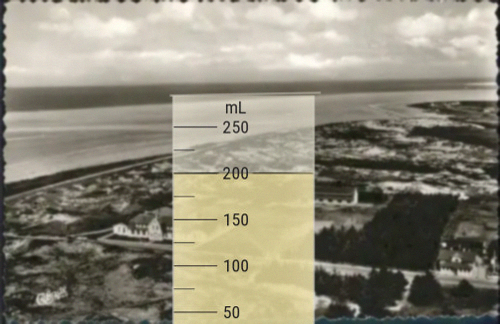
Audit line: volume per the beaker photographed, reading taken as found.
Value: 200 mL
